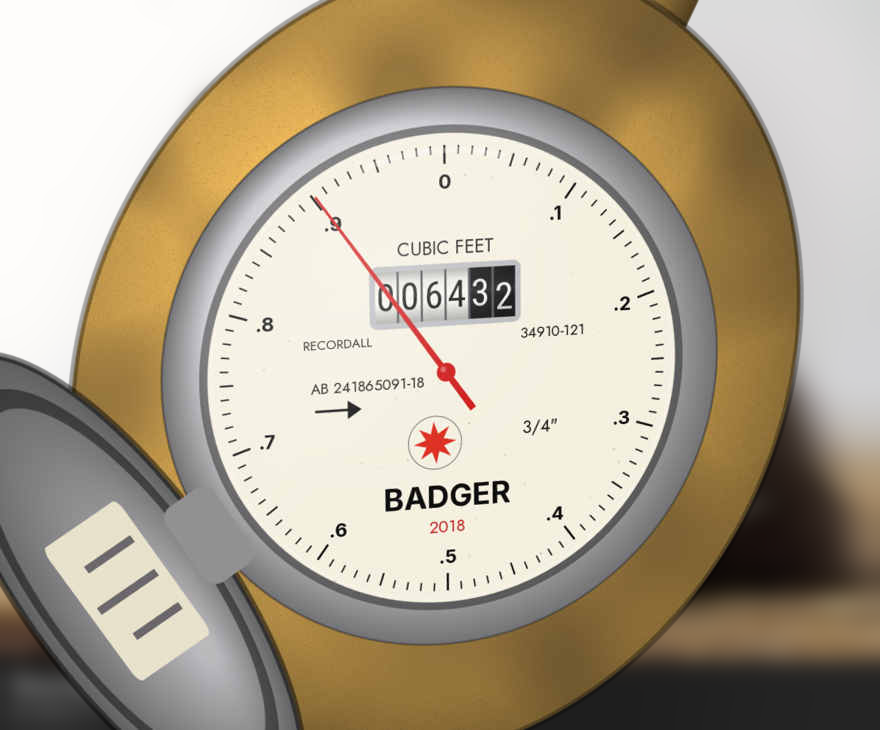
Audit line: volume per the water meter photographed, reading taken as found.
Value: 6431.90 ft³
